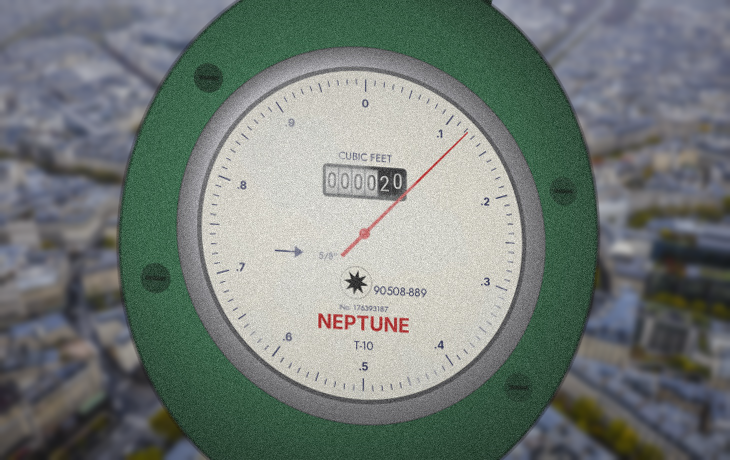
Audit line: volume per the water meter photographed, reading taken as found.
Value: 20.12 ft³
